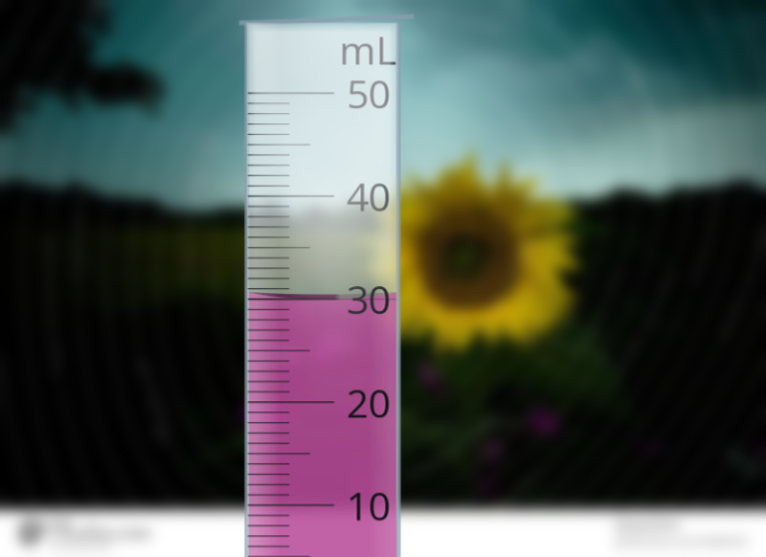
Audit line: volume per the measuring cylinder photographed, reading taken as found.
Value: 30 mL
